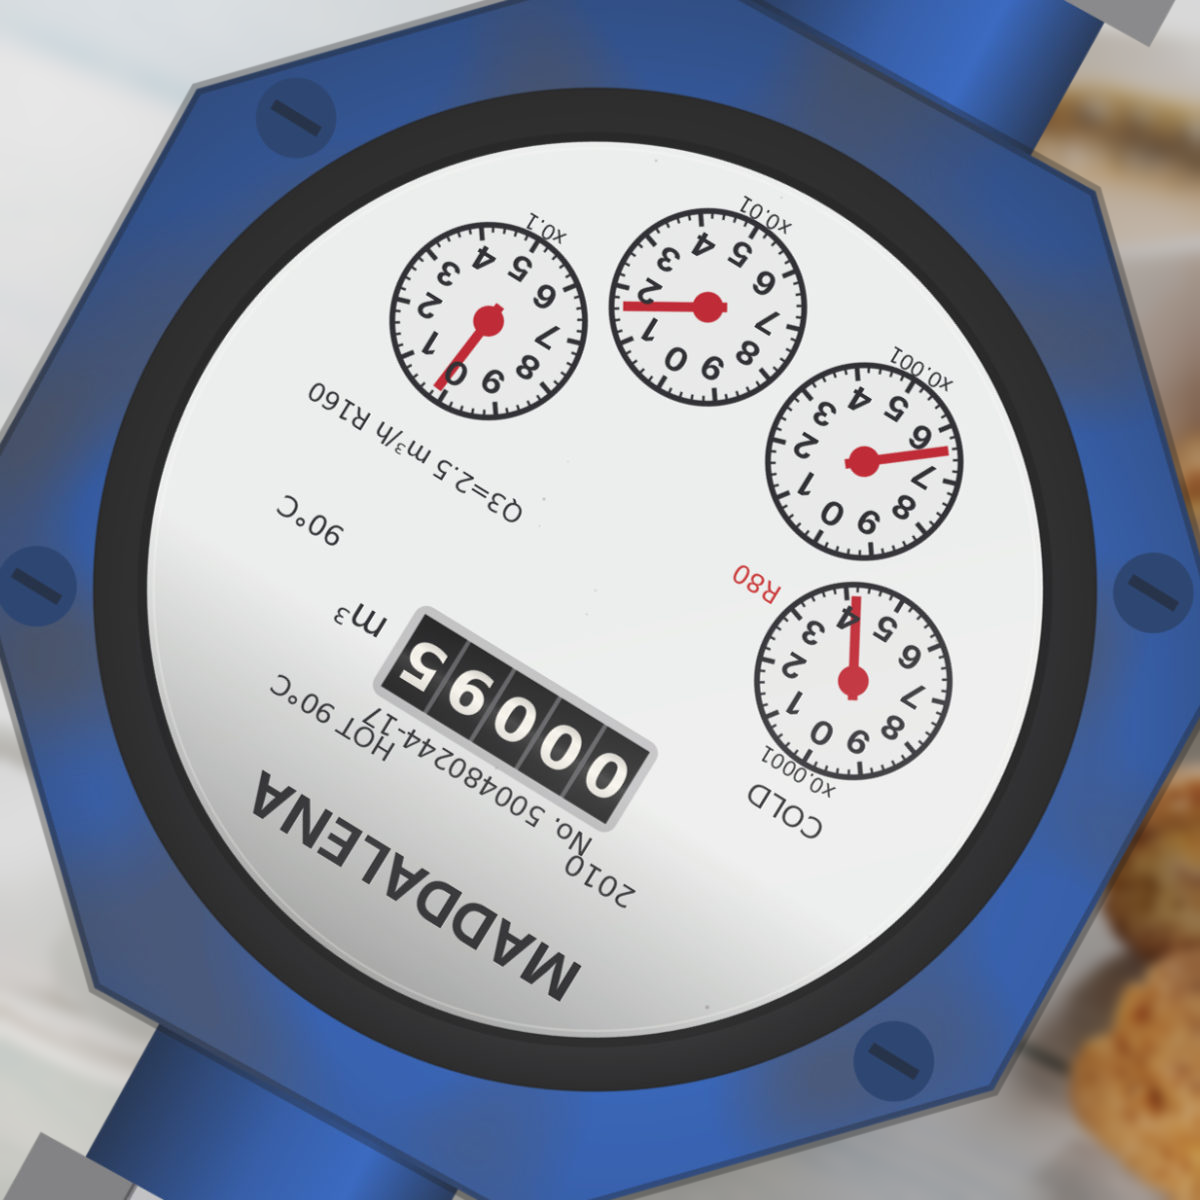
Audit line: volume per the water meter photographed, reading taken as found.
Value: 95.0164 m³
